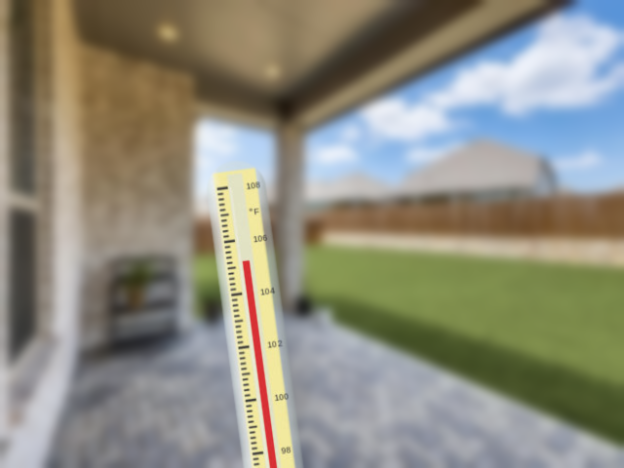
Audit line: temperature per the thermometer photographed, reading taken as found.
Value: 105.2 °F
